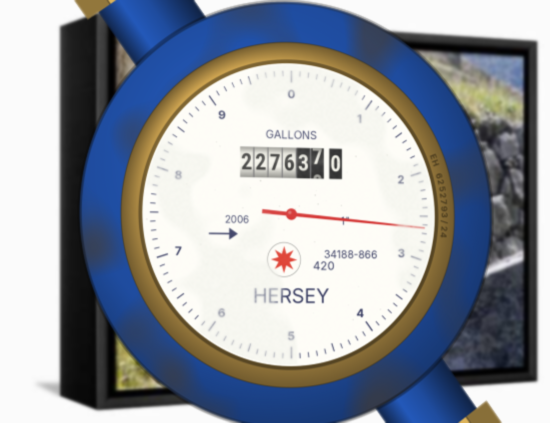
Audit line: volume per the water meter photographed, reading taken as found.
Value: 2276372.6 gal
